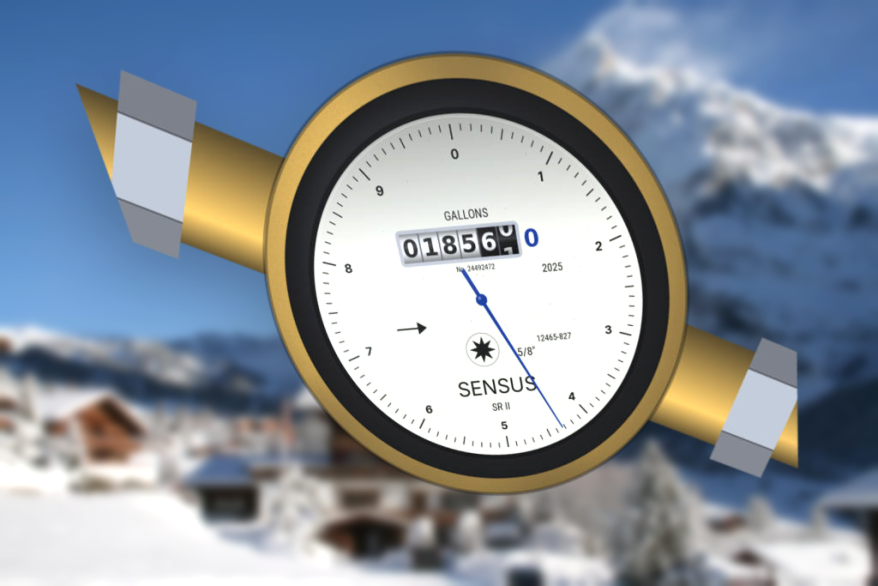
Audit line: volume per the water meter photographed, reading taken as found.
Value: 185604.3 gal
